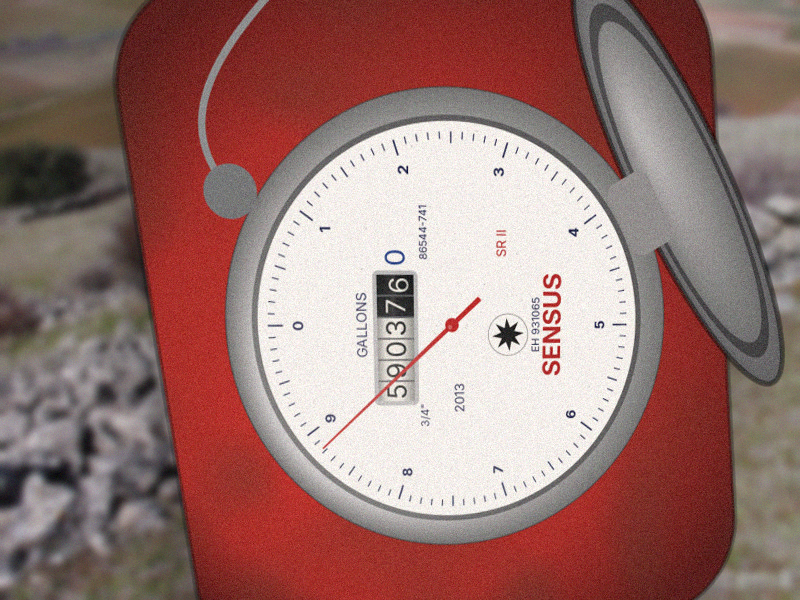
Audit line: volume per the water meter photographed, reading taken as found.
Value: 5903758.8 gal
